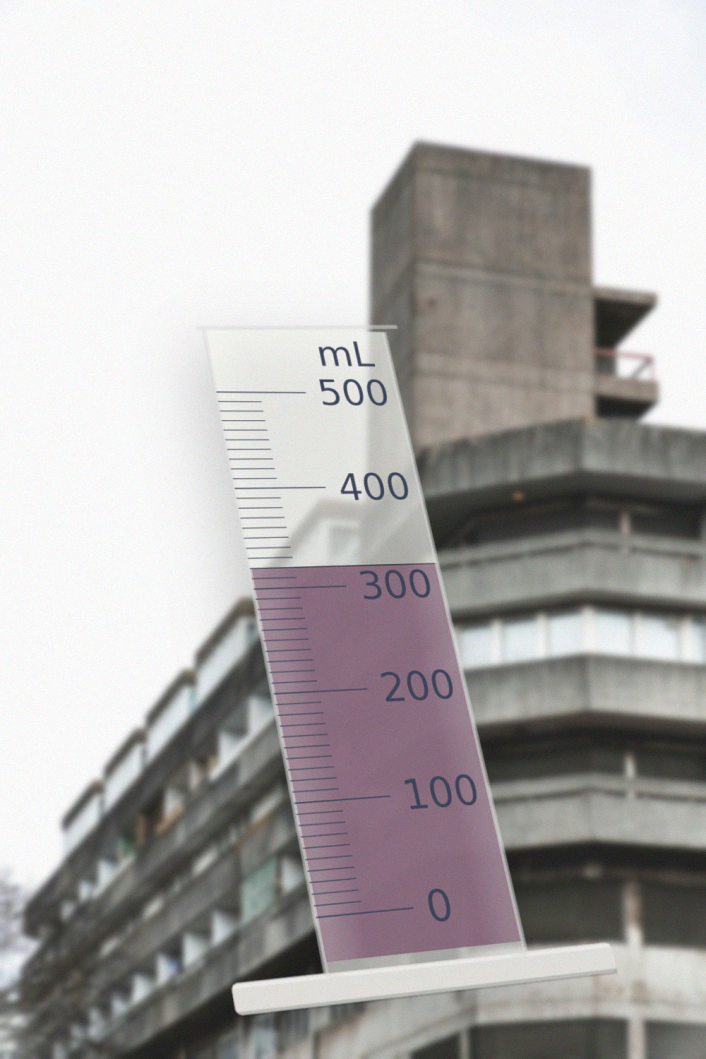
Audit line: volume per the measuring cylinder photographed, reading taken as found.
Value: 320 mL
